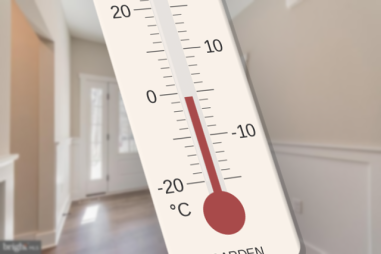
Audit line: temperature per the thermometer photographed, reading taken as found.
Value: -1 °C
